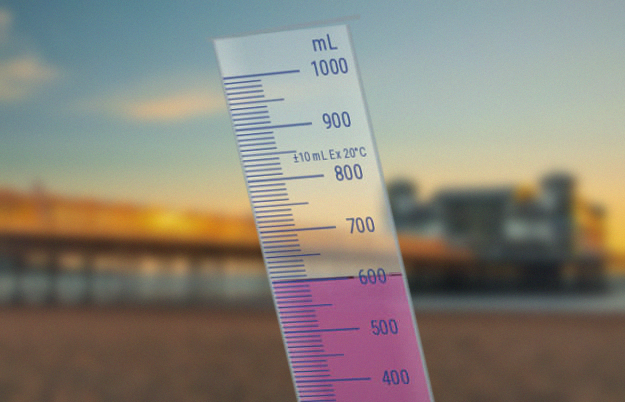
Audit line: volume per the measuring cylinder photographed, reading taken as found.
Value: 600 mL
